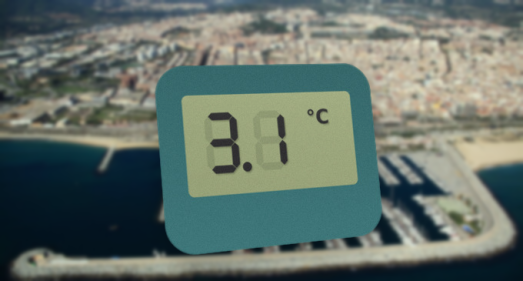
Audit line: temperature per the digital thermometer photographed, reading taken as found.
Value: 3.1 °C
